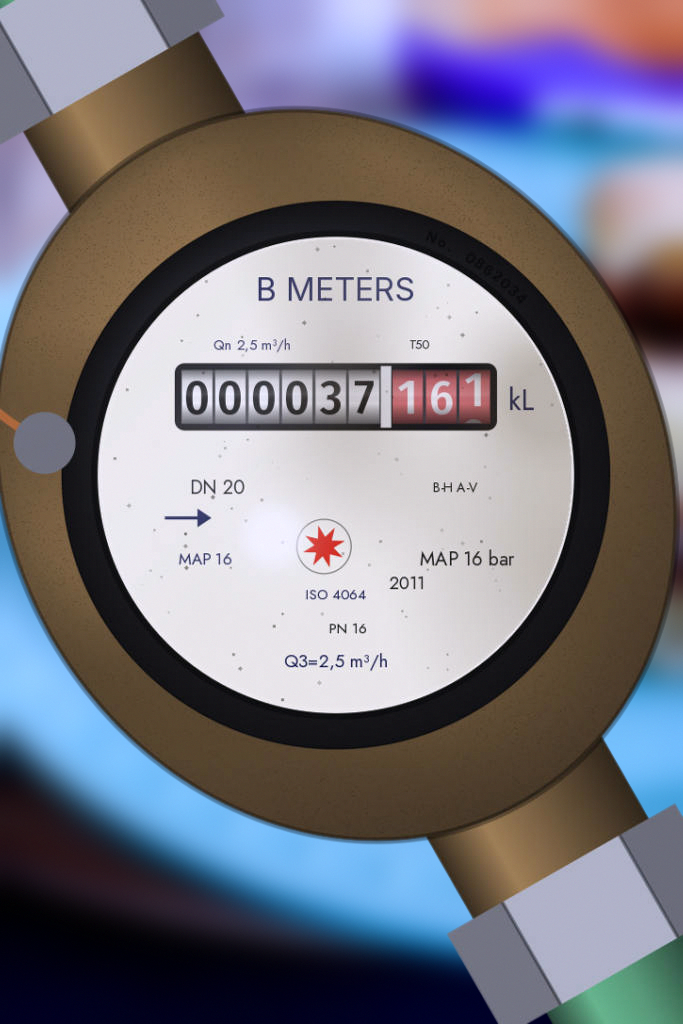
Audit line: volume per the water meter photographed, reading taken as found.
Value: 37.161 kL
